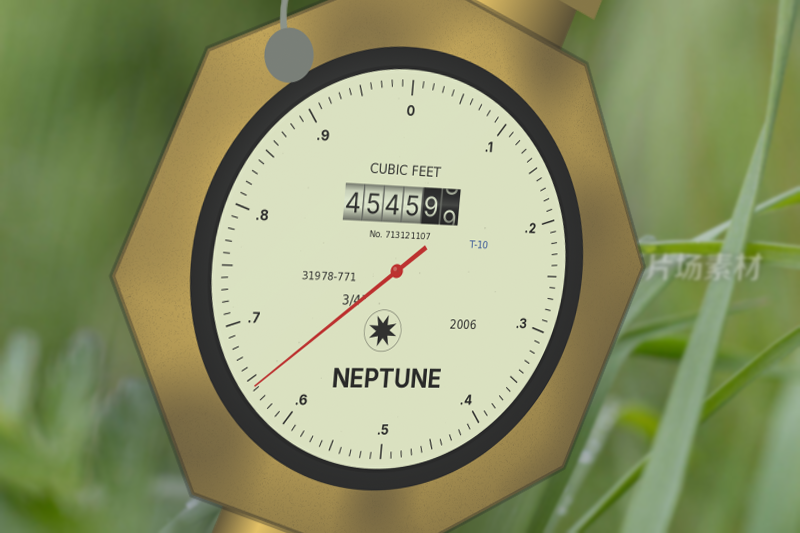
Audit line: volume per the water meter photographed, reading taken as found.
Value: 454598.64 ft³
